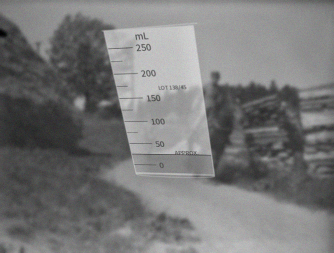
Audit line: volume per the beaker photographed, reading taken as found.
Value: 25 mL
